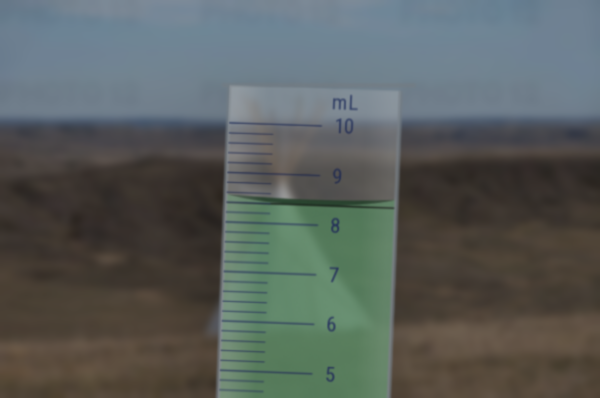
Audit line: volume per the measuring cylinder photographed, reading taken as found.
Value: 8.4 mL
